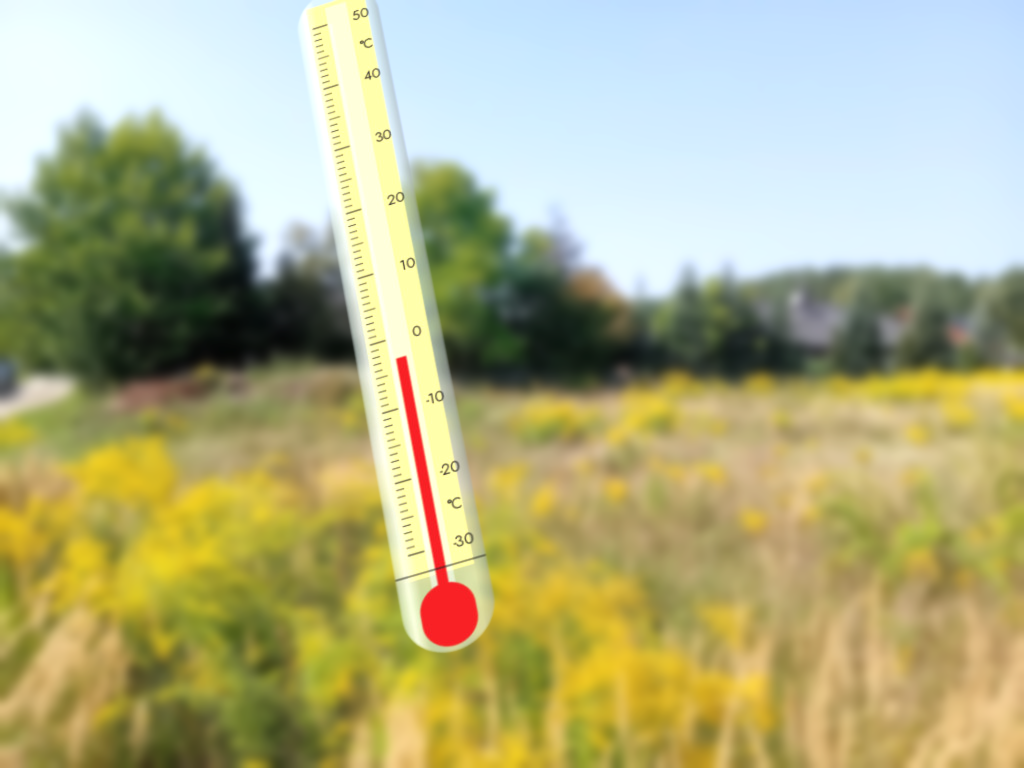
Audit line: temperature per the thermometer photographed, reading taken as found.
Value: -3 °C
